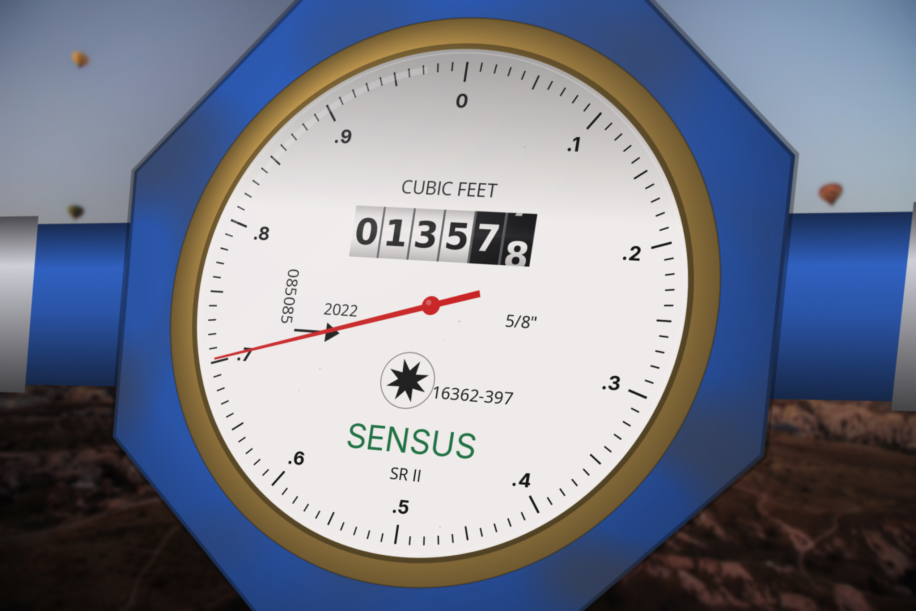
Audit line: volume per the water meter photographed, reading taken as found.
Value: 13577.70 ft³
